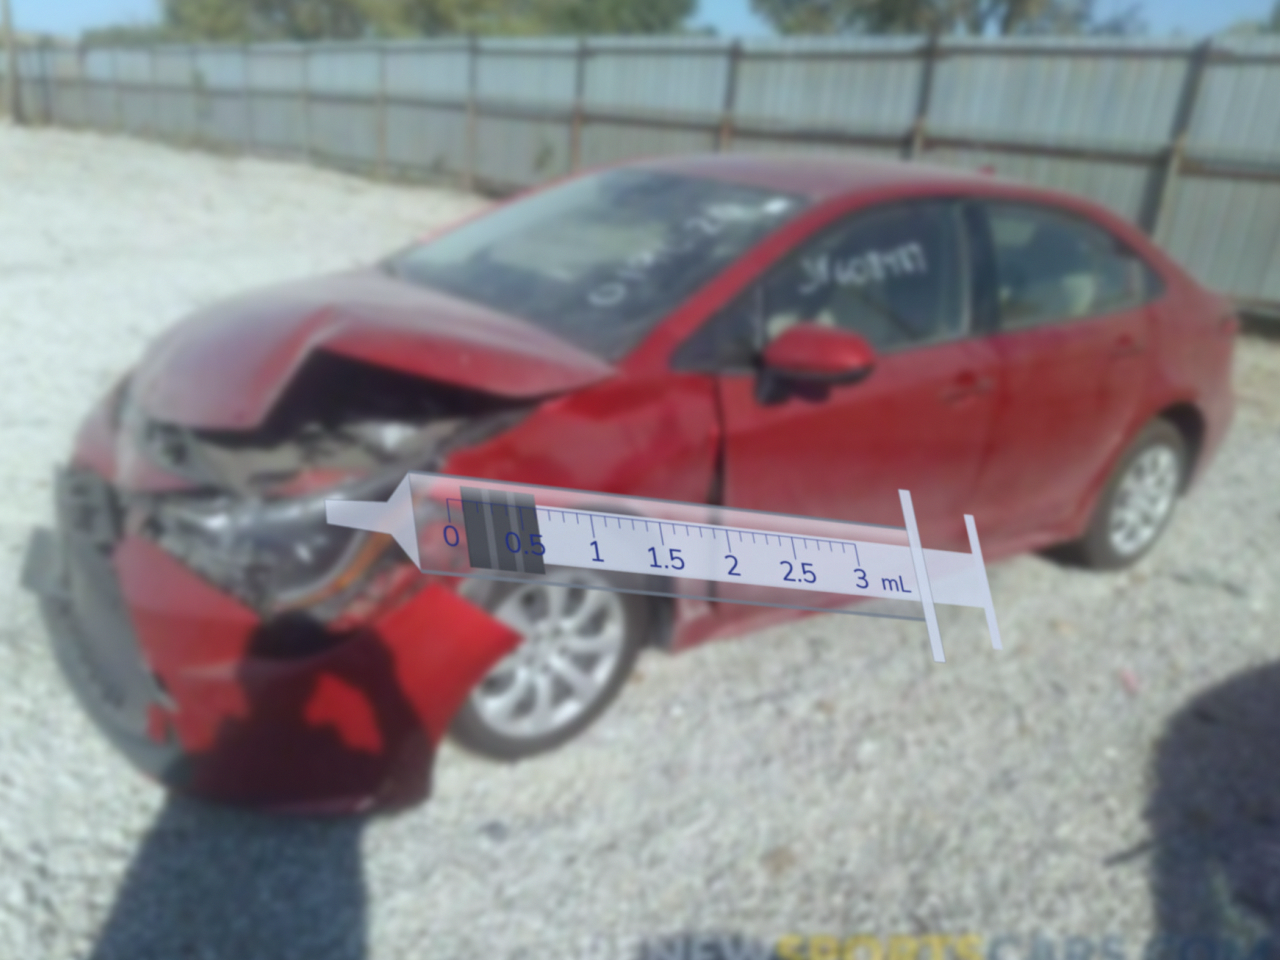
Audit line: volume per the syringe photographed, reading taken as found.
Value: 0.1 mL
